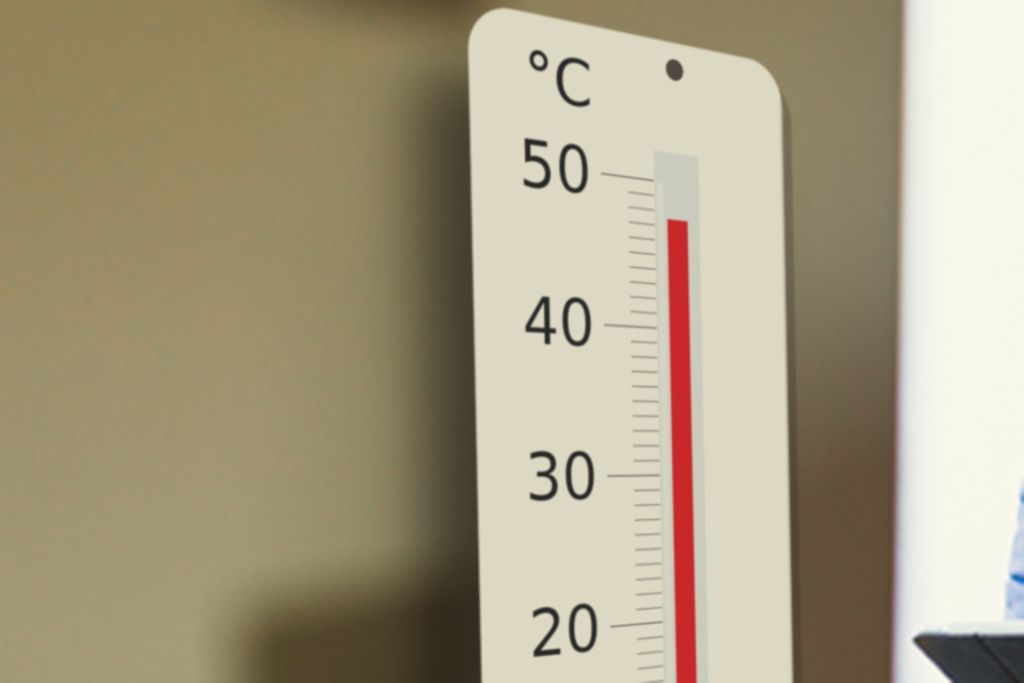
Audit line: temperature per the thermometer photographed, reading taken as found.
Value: 47.5 °C
